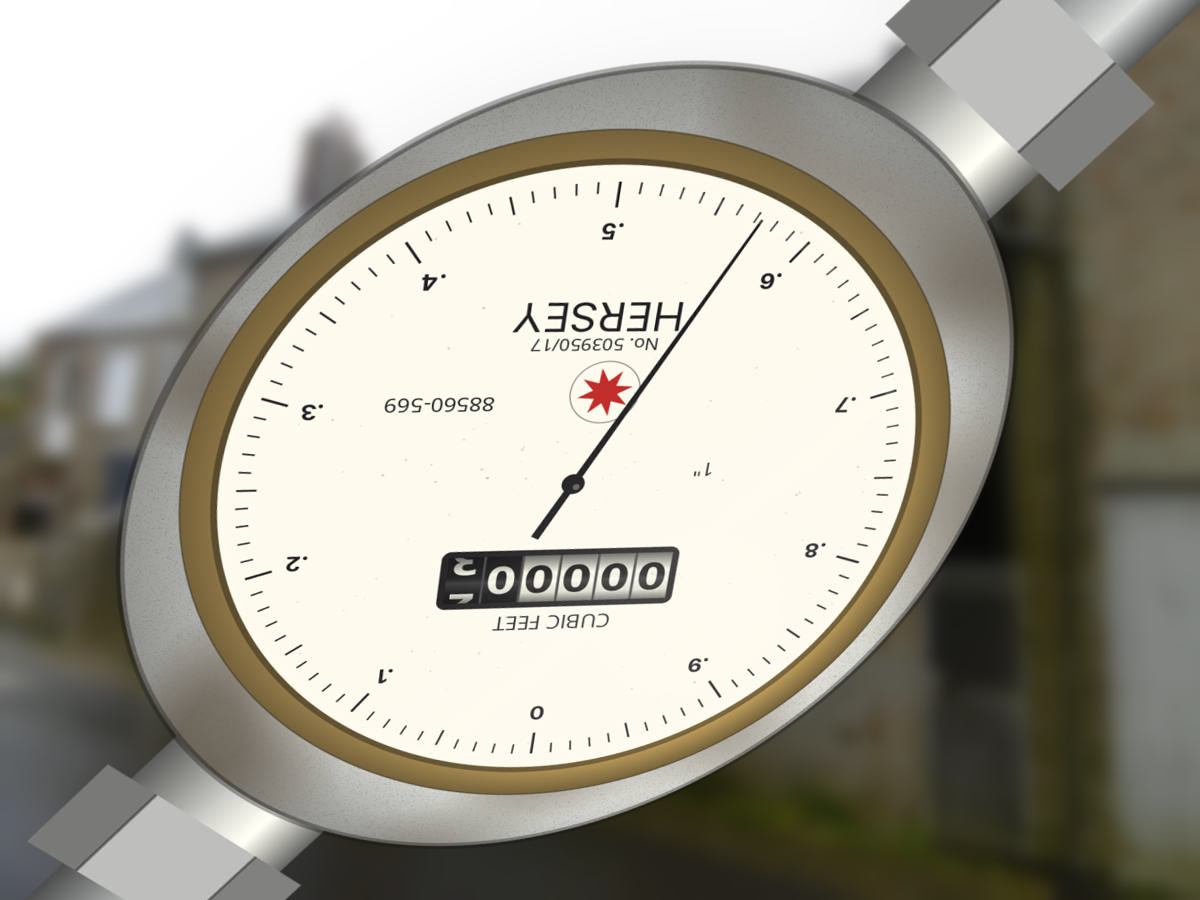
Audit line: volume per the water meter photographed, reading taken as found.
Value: 2.57 ft³
